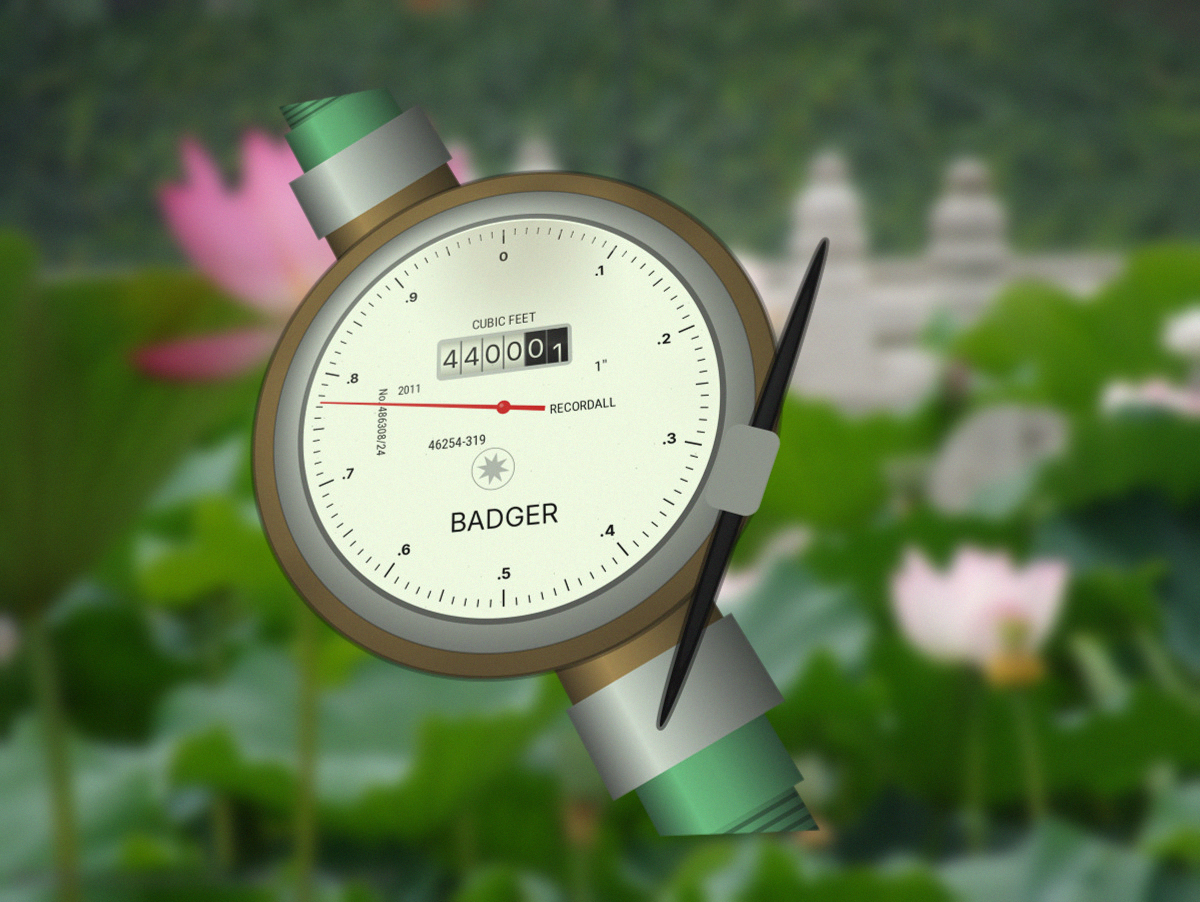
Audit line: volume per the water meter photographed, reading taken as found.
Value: 440000.77 ft³
